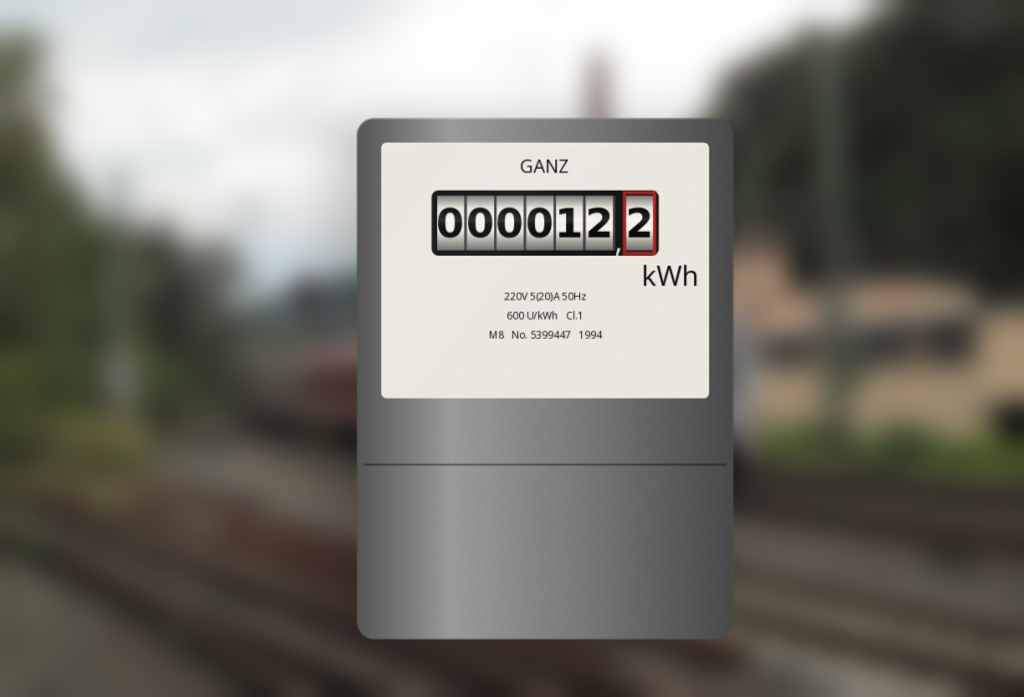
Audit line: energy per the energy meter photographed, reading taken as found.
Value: 12.2 kWh
